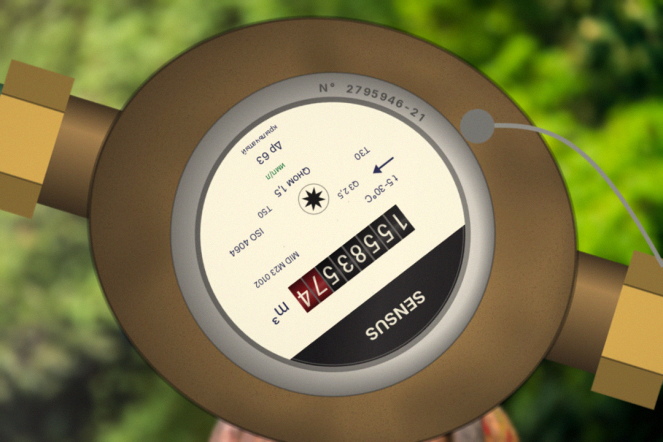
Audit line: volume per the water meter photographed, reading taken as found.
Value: 155835.74 m³
